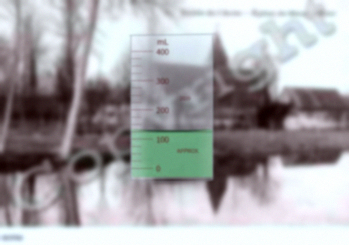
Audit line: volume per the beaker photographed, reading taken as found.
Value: 125 mL
